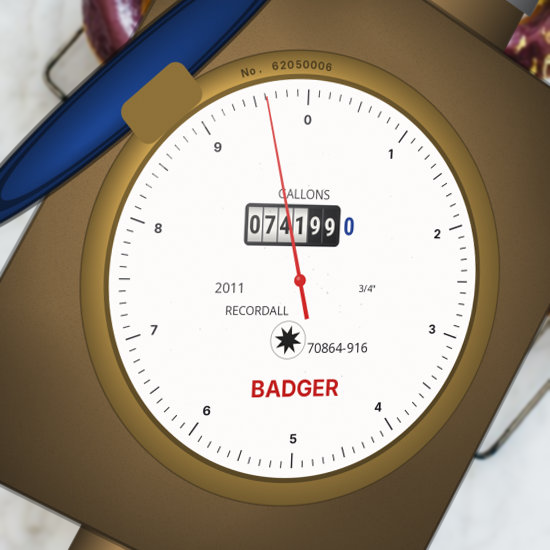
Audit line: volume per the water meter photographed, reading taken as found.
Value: 741989.6 gal
